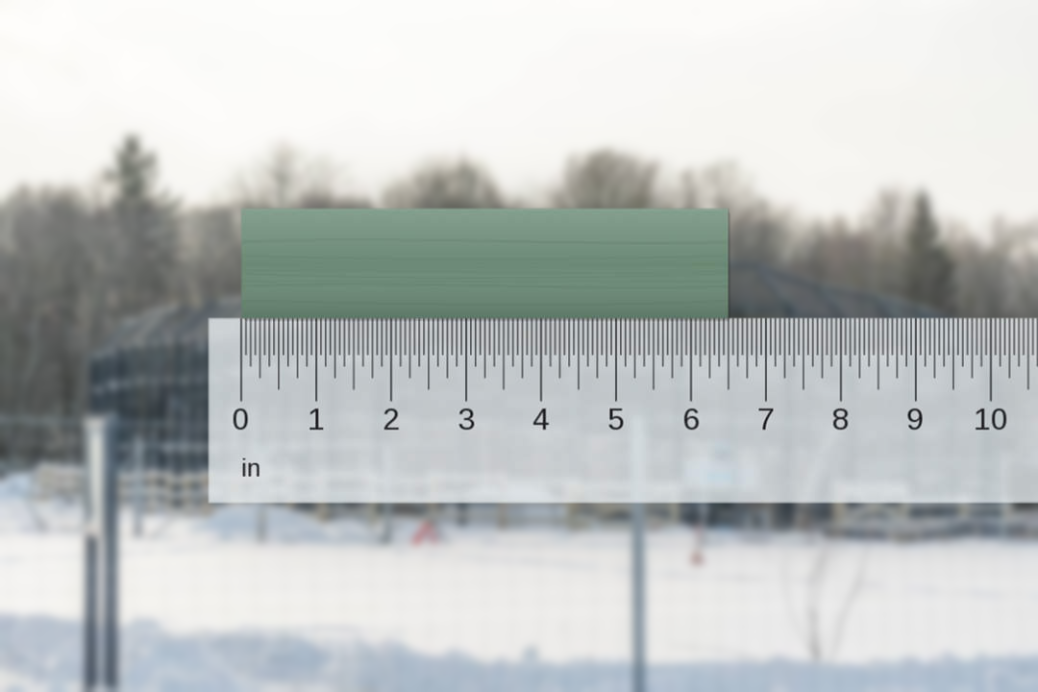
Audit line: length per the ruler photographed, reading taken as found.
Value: 6.5 in
